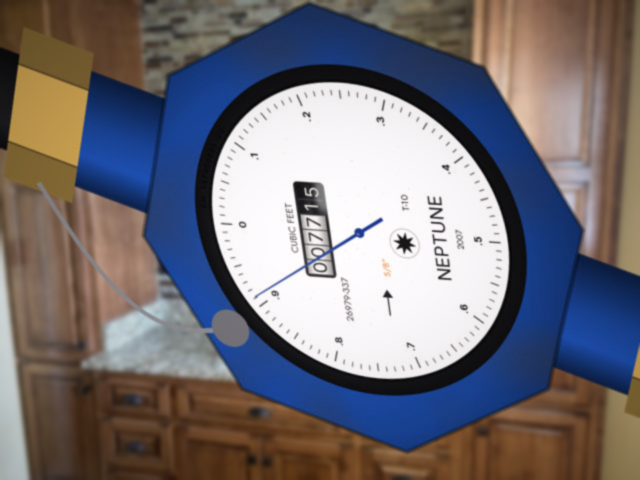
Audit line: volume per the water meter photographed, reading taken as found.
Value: 7714.91 ft³
